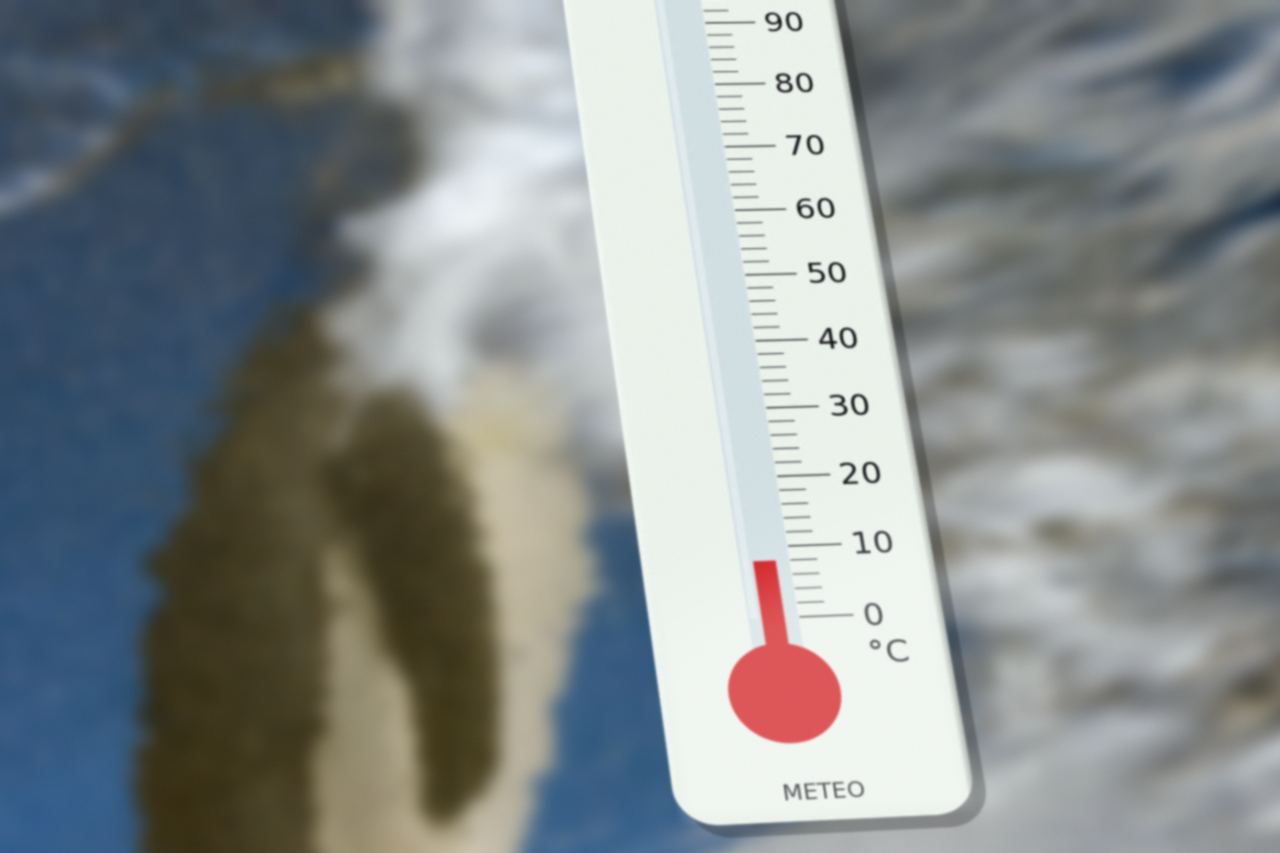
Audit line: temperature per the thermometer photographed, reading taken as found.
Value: 8 °C
